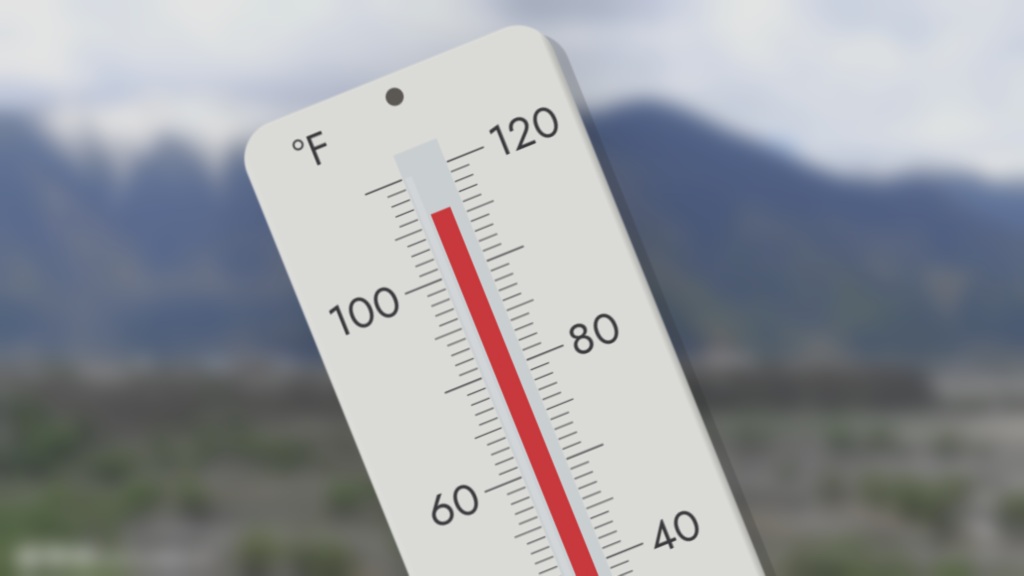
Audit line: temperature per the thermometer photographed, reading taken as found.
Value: 112 °F
